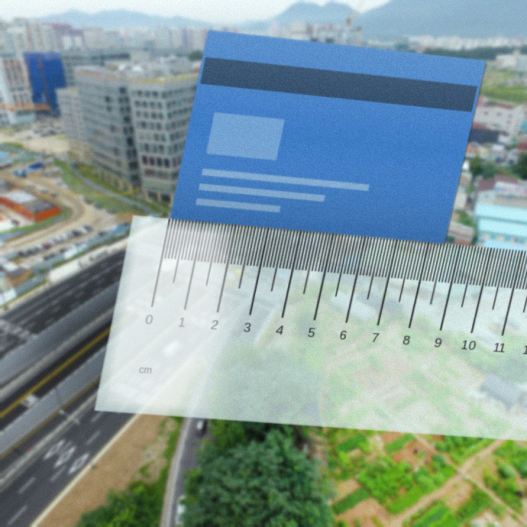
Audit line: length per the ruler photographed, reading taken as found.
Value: 8.5 cm
